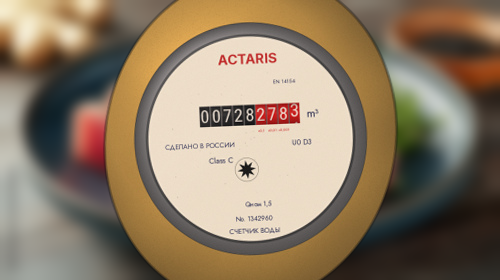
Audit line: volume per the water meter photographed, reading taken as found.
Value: 728.2783 m³
